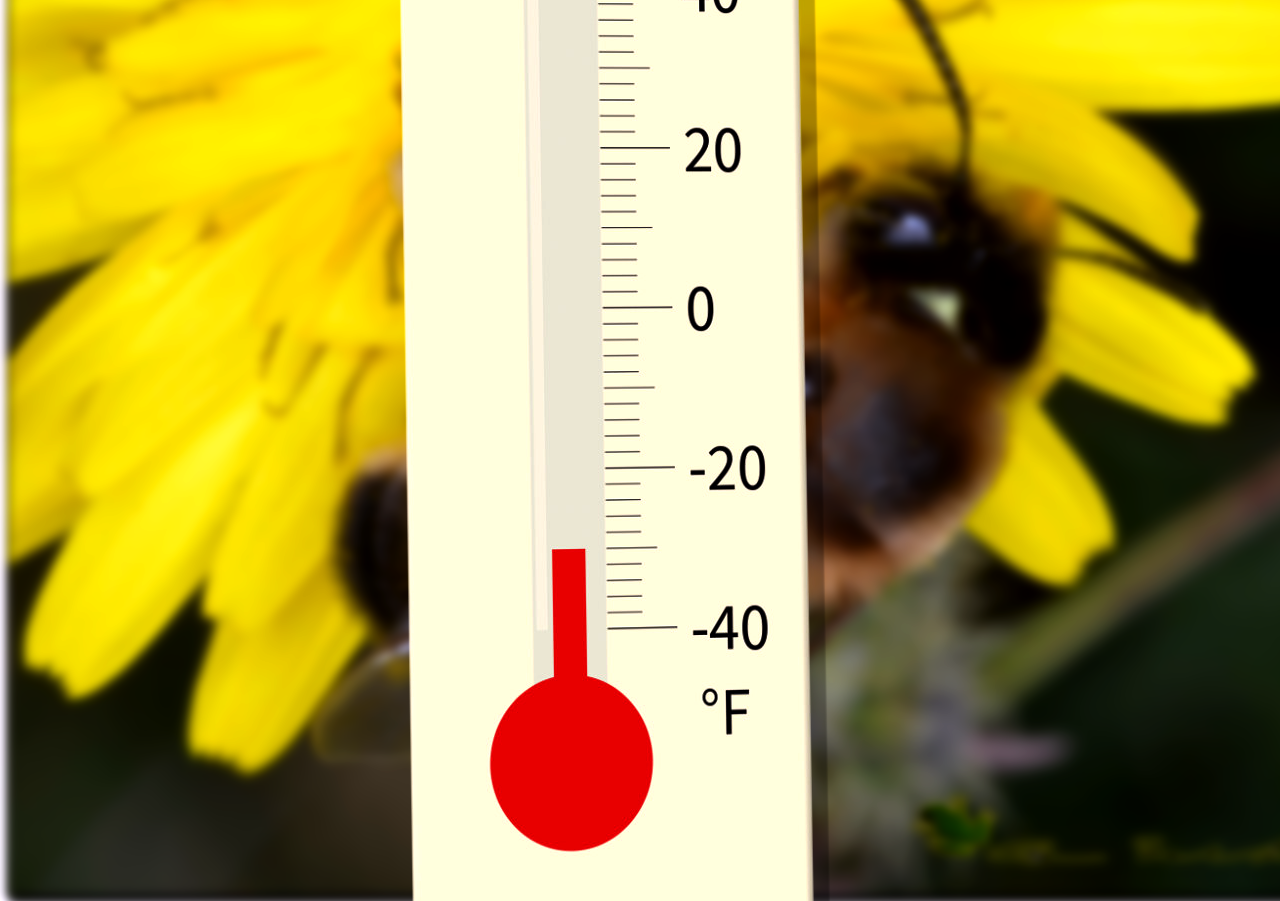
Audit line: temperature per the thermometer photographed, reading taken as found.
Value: -30 °F
